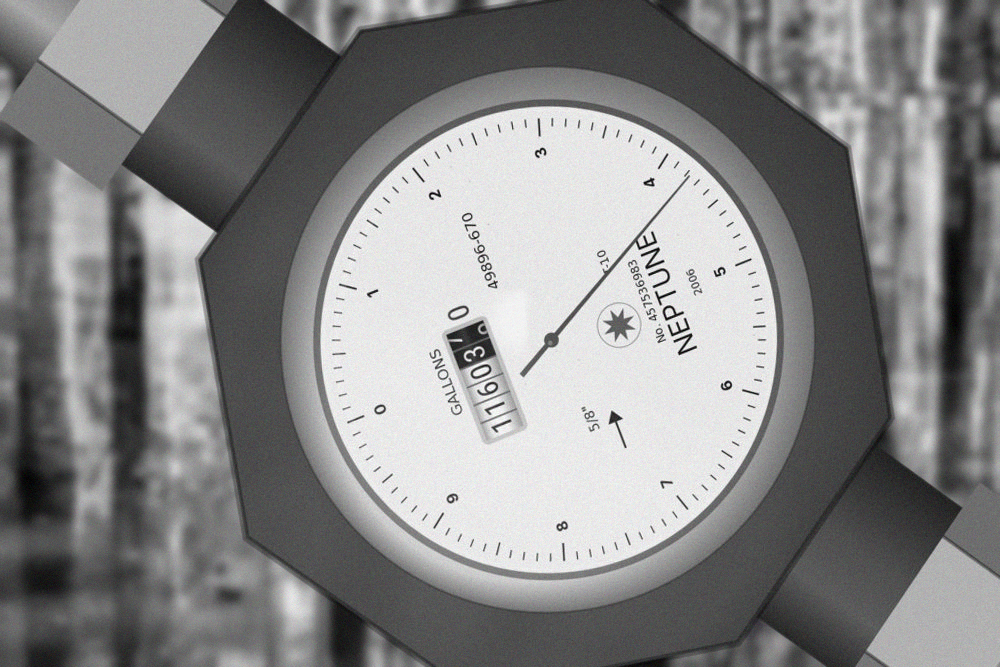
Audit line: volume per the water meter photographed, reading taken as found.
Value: 1160374.2 gal
